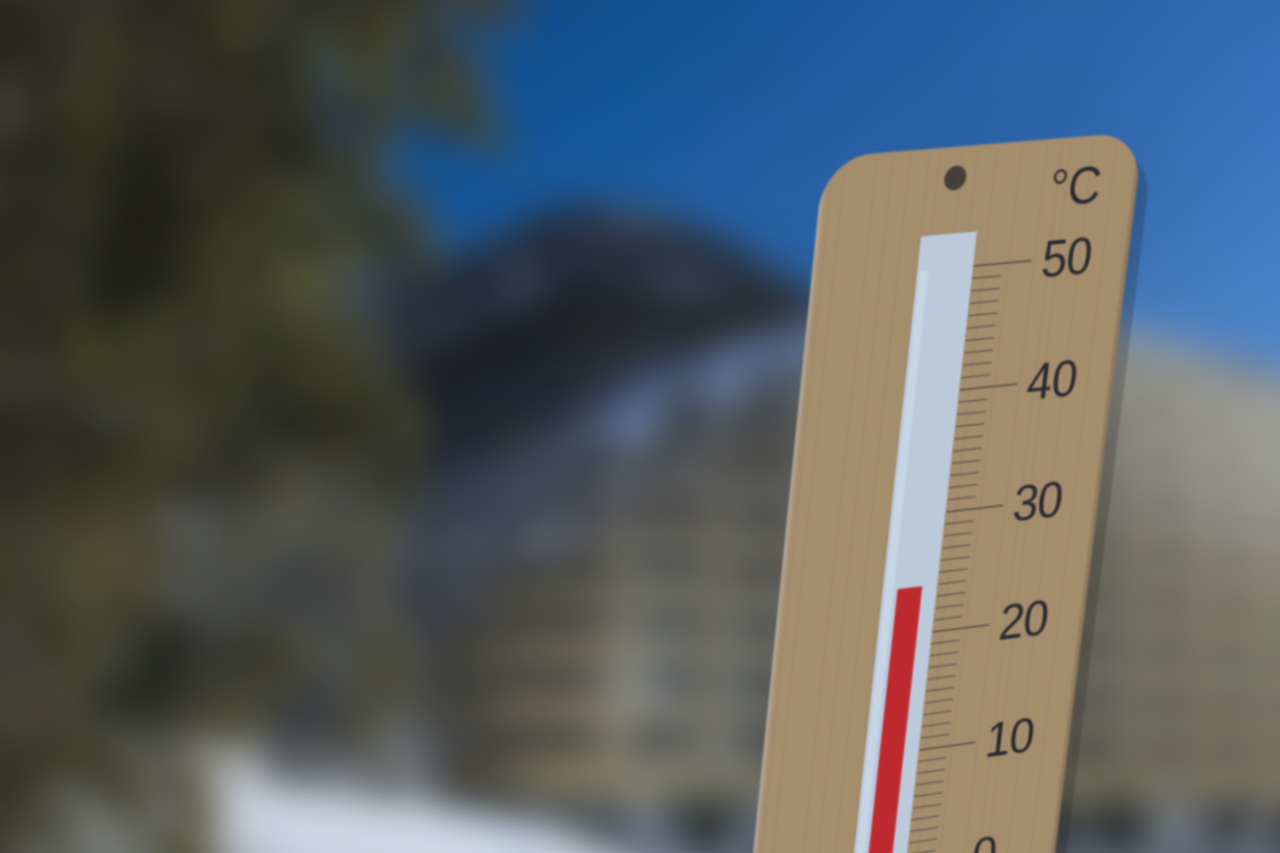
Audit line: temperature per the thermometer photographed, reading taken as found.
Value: 24 °C
